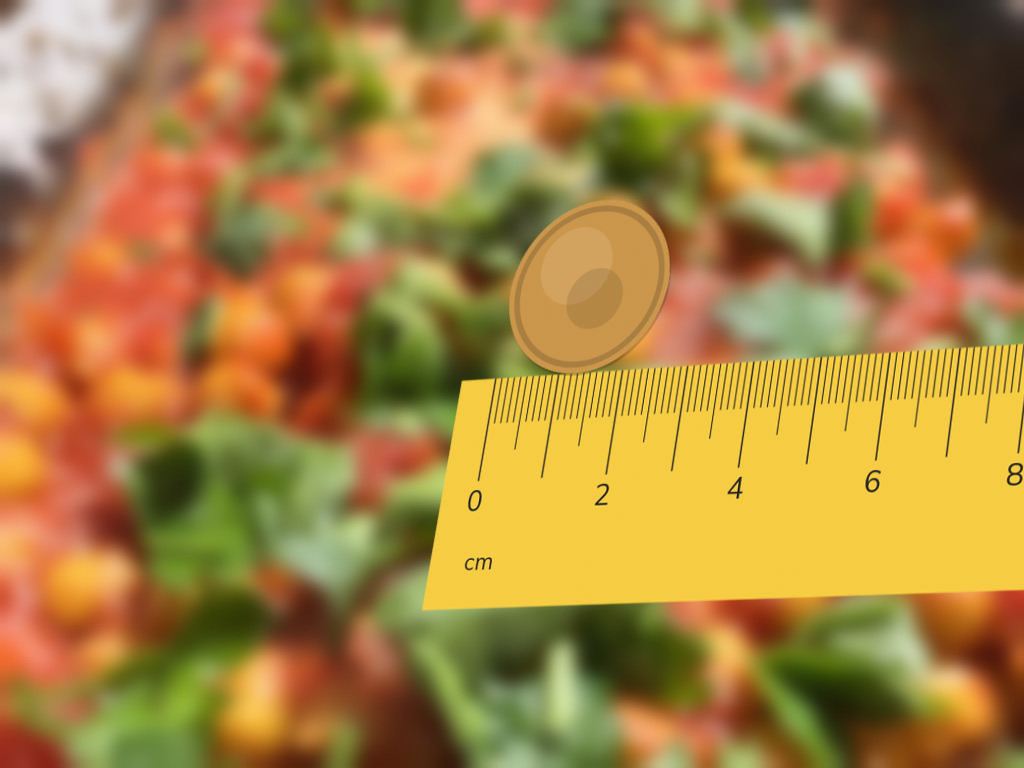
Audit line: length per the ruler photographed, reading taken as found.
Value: 2.5 cm
